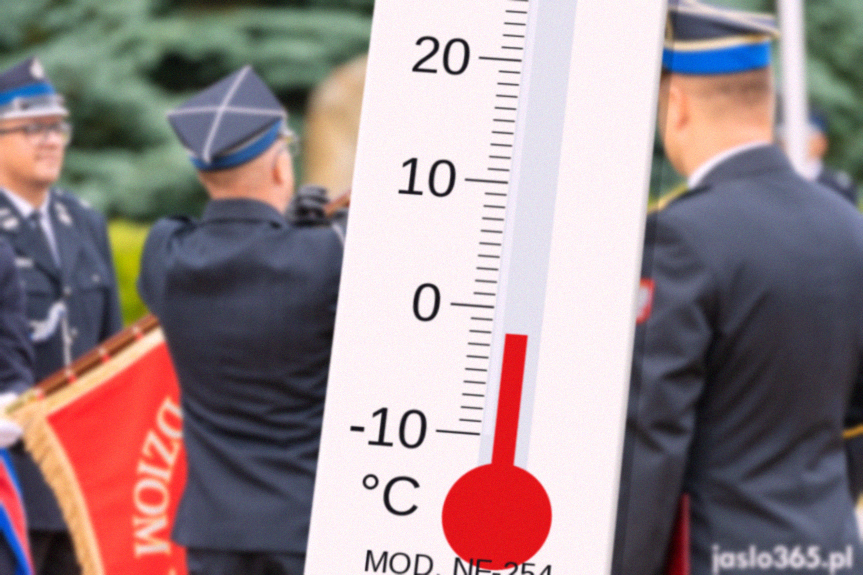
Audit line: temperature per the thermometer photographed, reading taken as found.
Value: -2 °C
